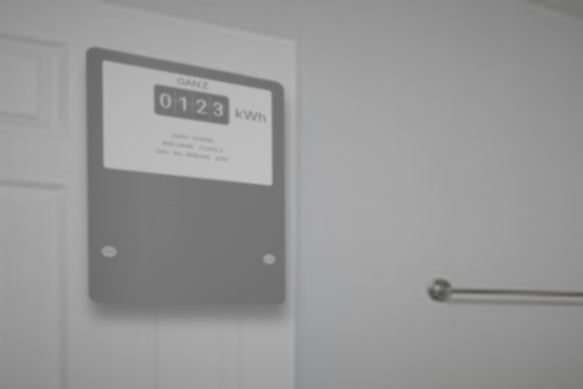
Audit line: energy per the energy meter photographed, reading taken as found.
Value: 123 kWh
